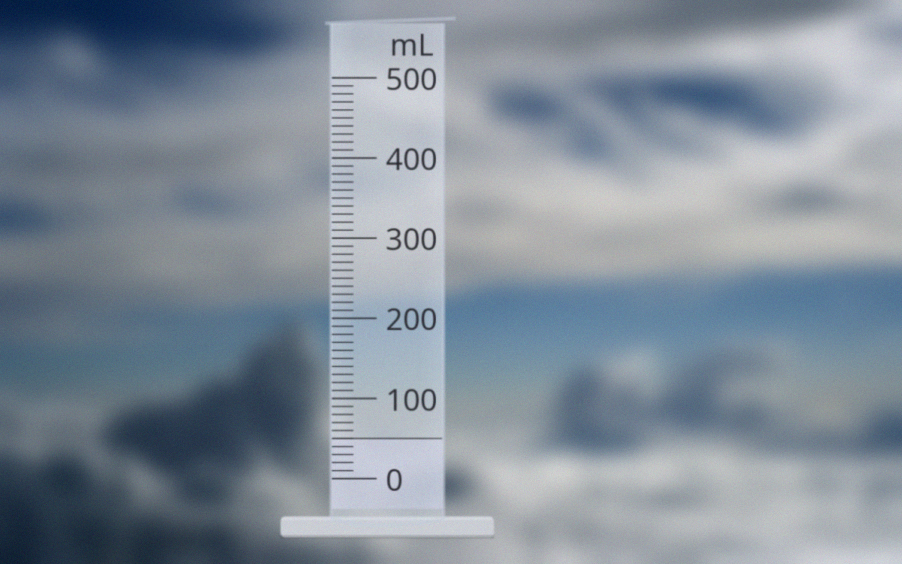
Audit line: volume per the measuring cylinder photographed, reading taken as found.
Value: 50 mL
